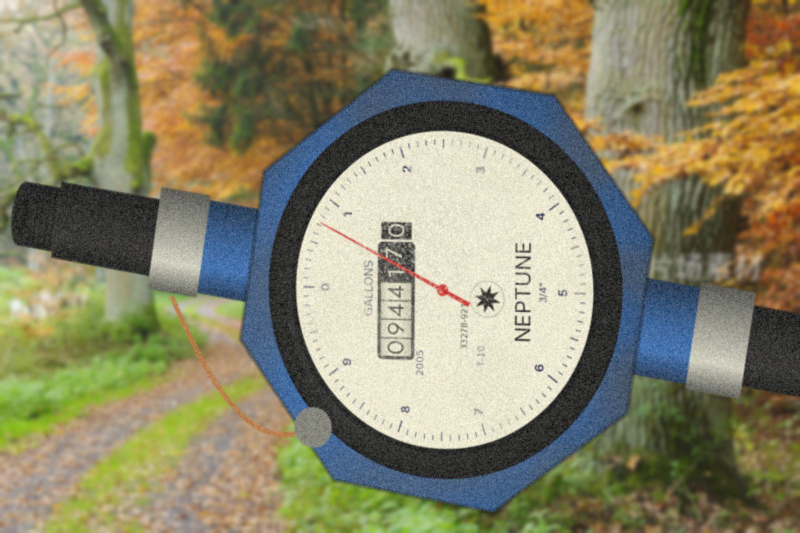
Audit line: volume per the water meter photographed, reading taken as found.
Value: 944170.7 gal
